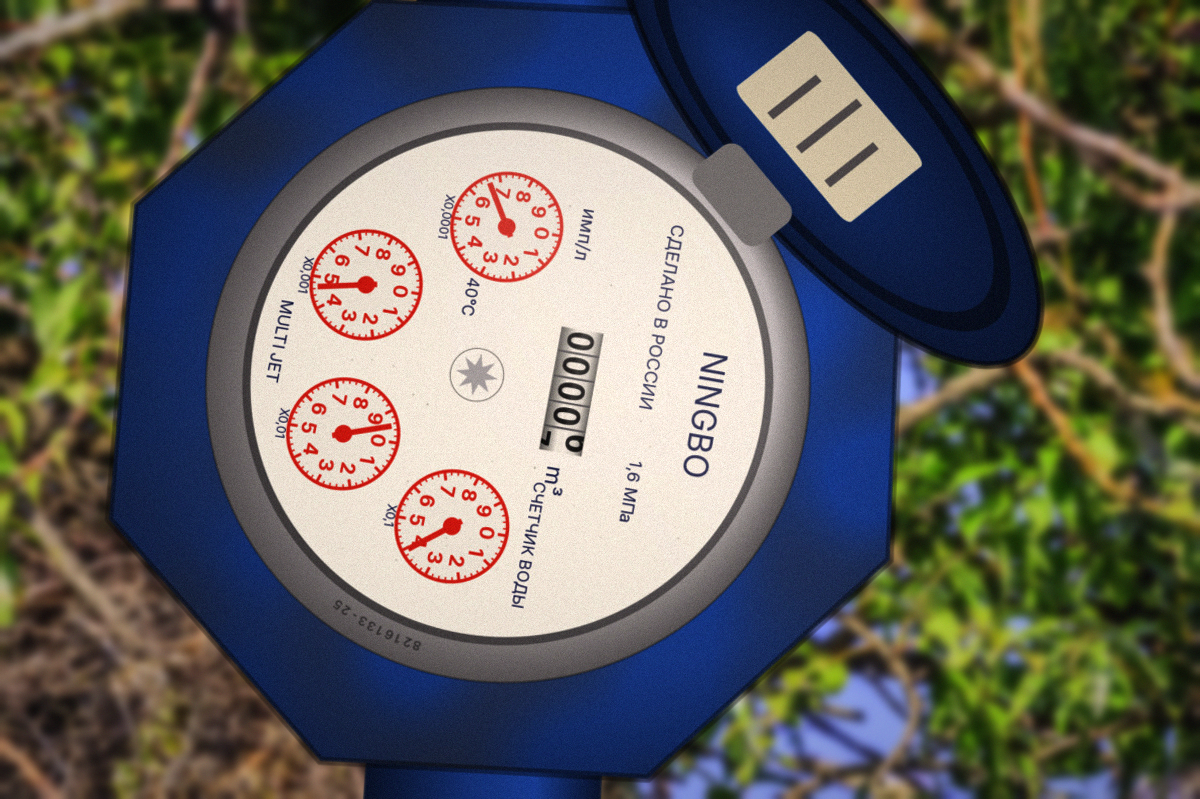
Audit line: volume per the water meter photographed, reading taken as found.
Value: 6.3946 m³
